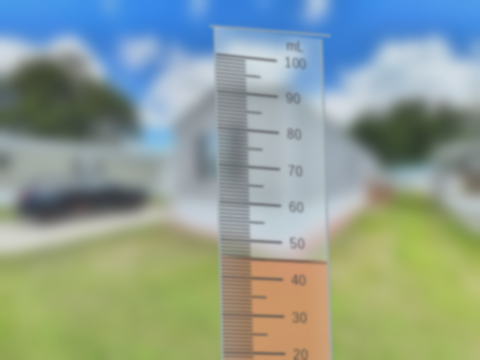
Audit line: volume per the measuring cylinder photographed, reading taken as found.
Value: 45 mL
